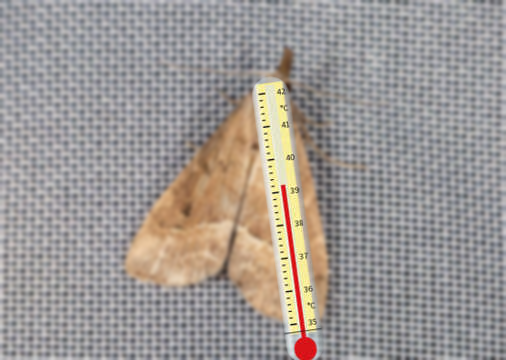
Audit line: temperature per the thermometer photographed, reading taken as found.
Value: 39.2 °C
